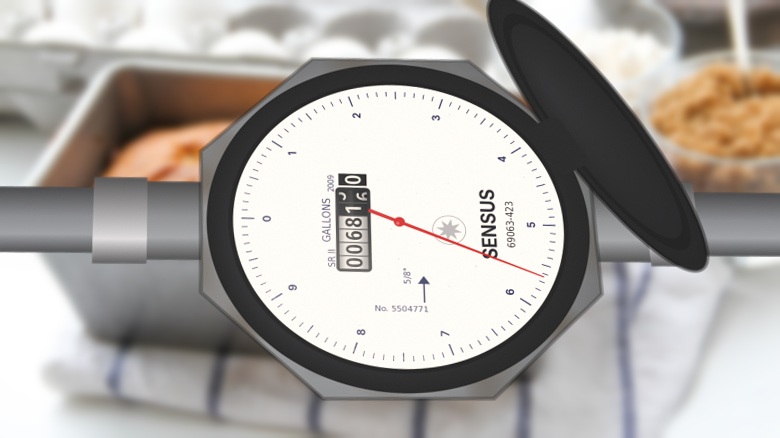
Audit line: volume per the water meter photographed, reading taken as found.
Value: 68155.6 gal
